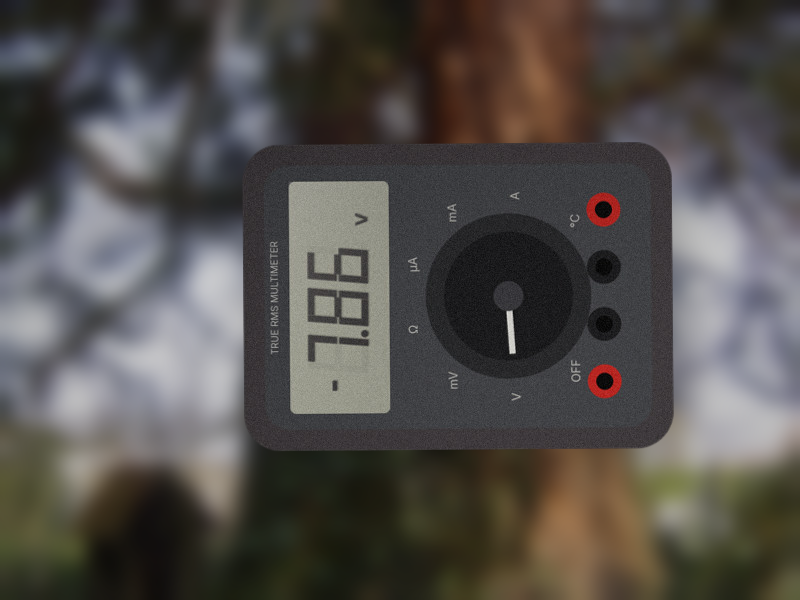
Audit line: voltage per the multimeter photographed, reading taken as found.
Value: -7.86 V
